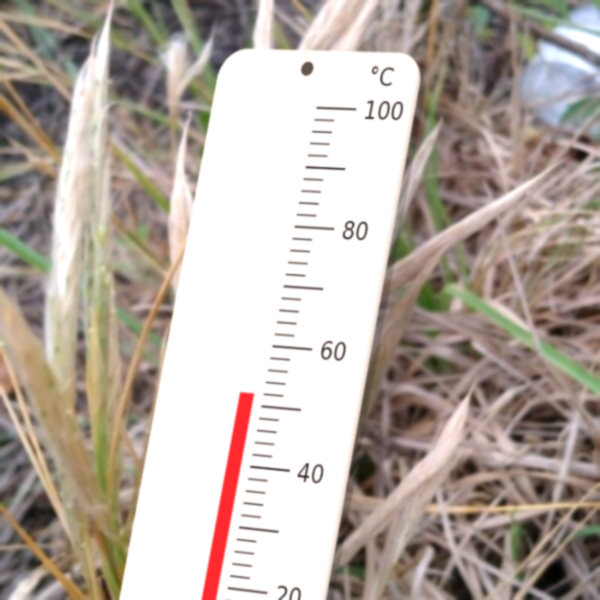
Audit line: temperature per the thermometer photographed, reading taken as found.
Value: 52 °C
